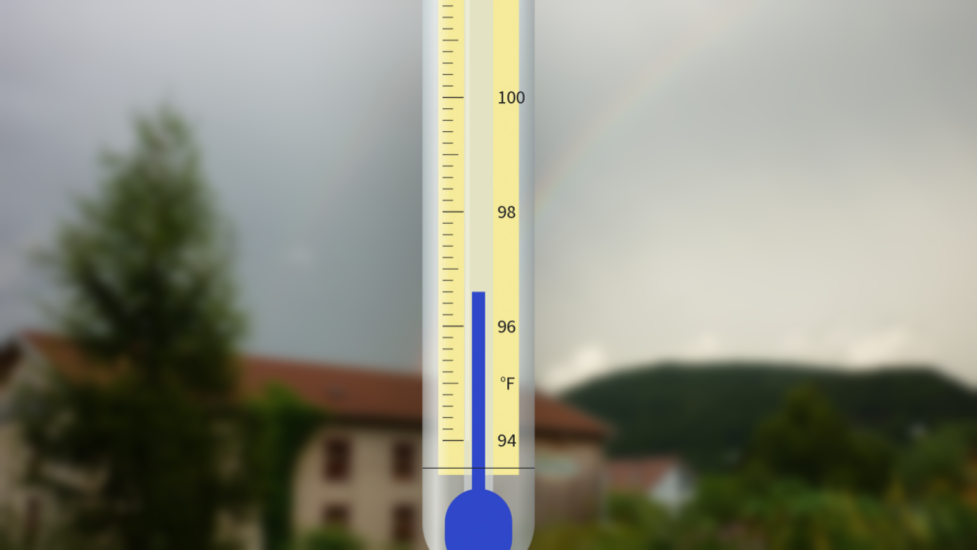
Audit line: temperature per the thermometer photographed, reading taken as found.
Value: 96.6 °F
